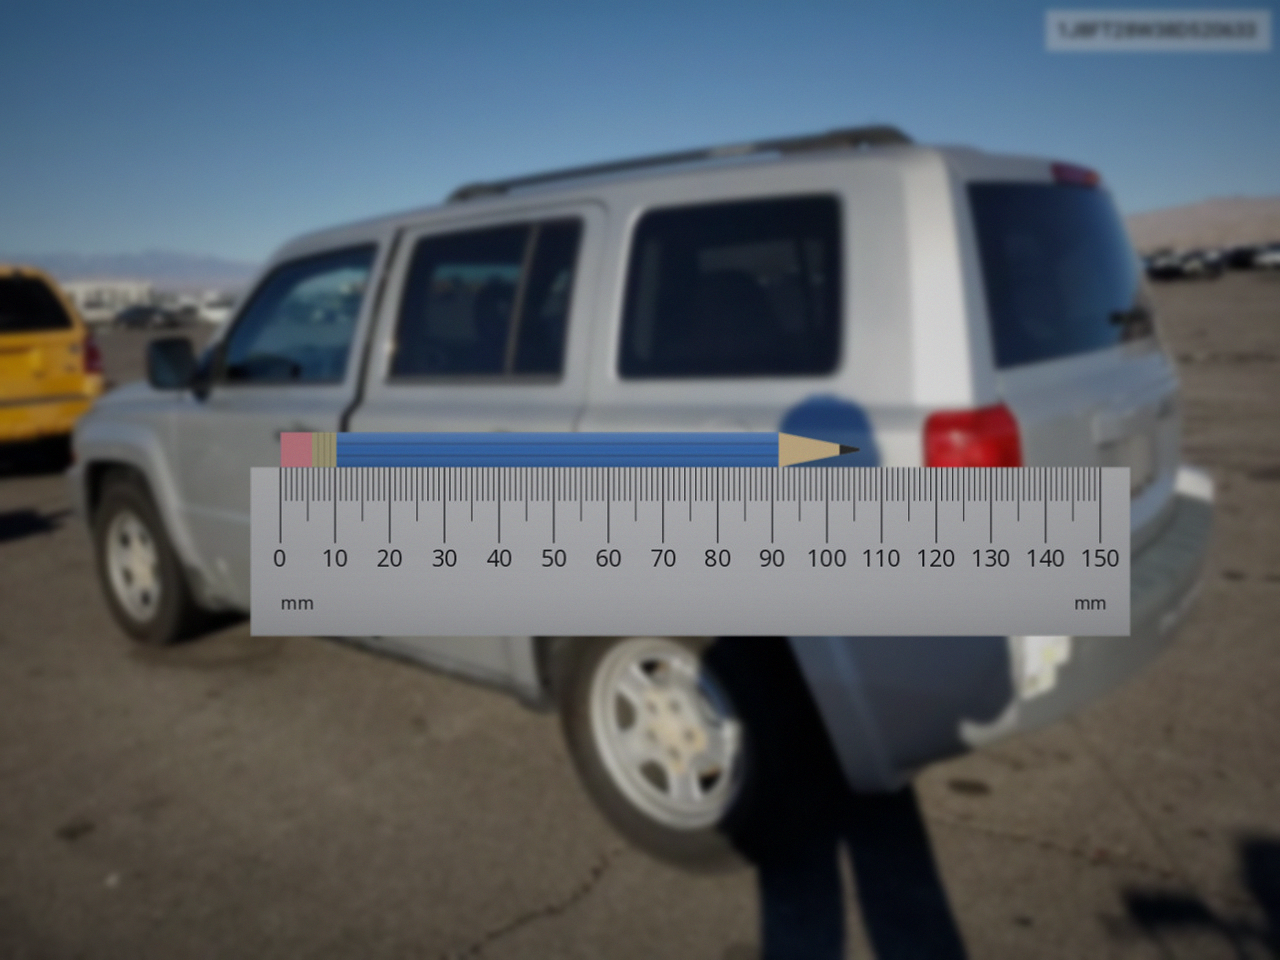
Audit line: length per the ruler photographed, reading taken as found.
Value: 106 mm
